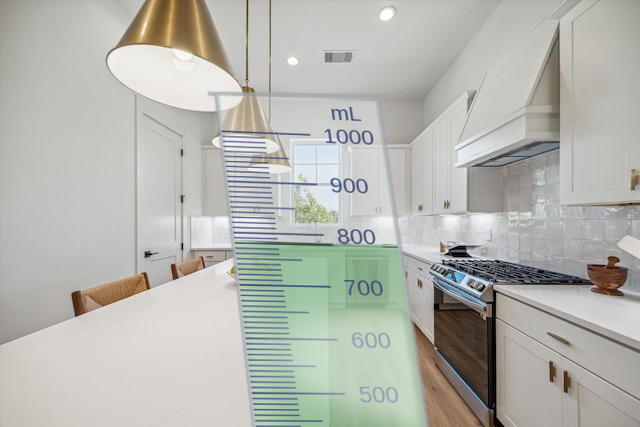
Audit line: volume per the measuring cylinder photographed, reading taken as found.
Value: 780 mL
